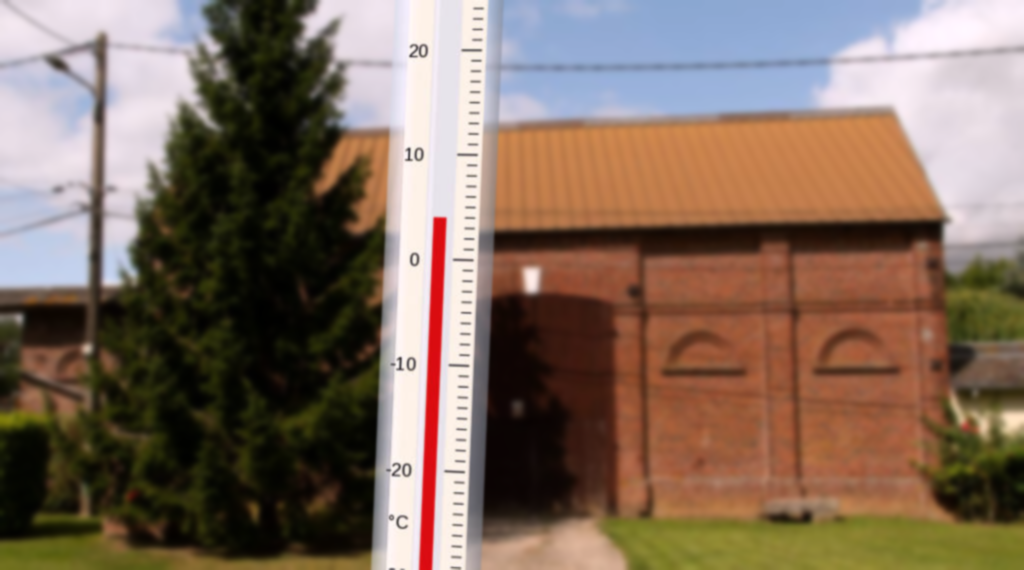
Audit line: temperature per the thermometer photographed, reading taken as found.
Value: 4 °C
